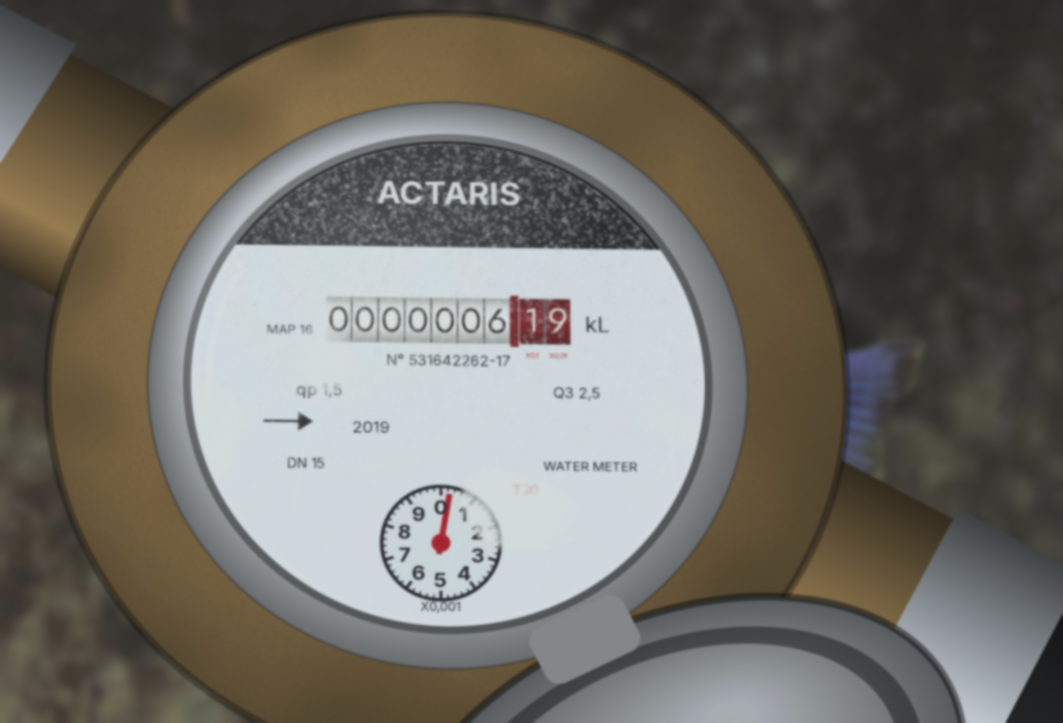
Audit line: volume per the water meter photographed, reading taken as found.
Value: 6.190 kL
